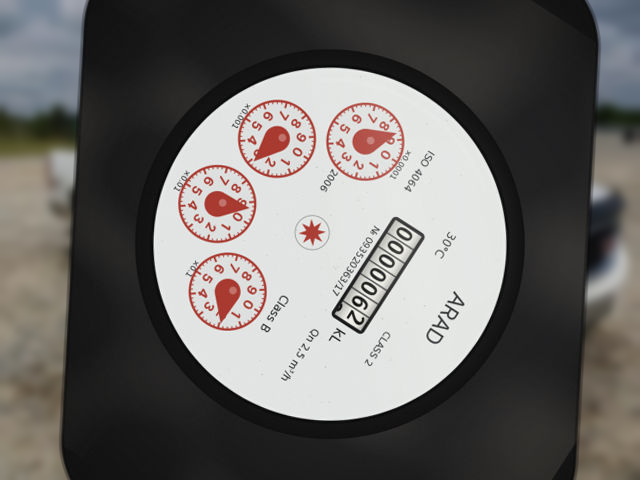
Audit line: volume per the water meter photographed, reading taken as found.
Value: 62.1928 kL
